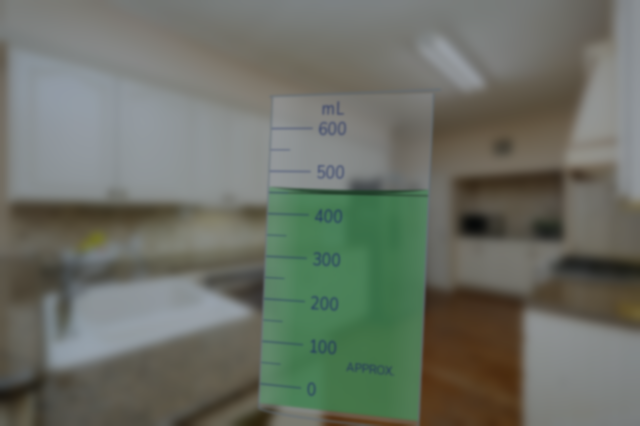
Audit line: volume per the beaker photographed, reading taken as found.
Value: 450 mL
